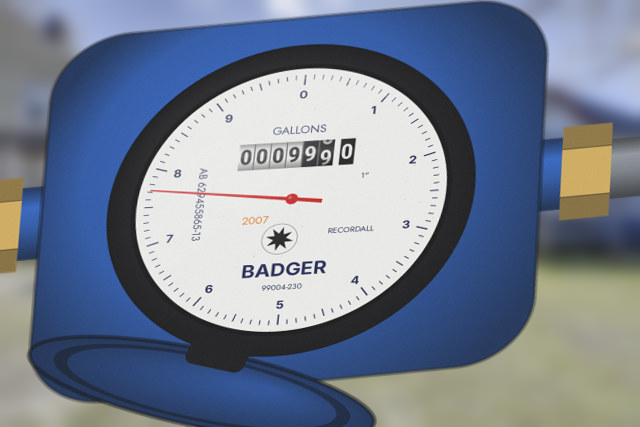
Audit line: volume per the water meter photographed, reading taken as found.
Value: 9987.7 gal
